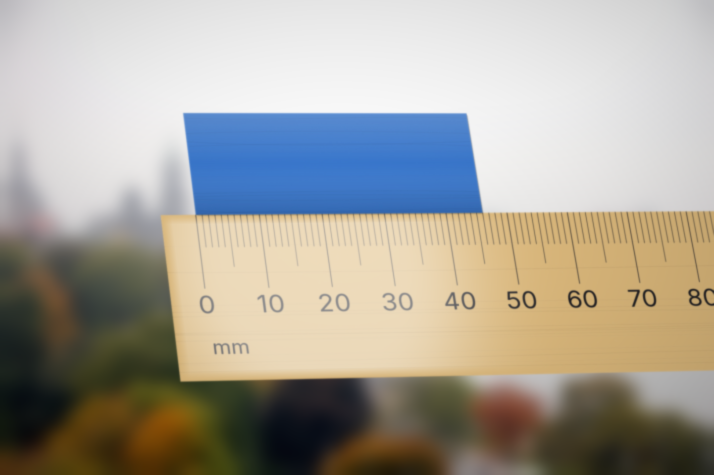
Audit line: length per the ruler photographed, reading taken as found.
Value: 46 mm
